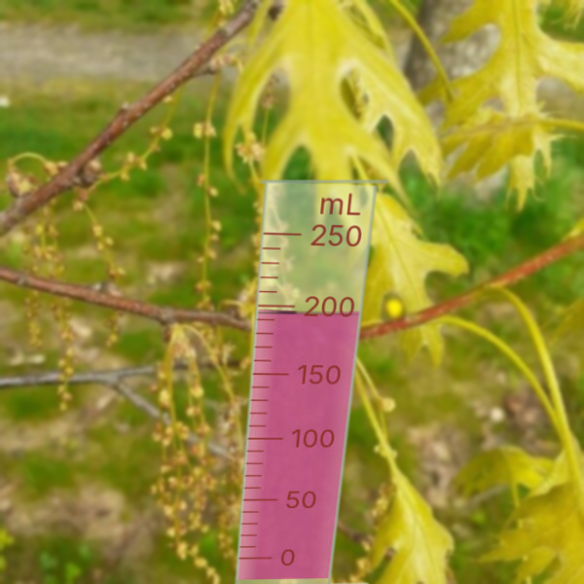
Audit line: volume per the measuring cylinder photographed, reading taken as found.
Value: 195 mL
